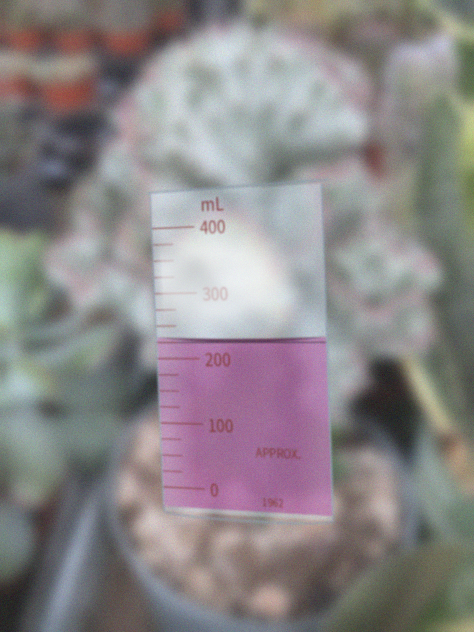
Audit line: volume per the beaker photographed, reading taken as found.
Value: 225 mL
